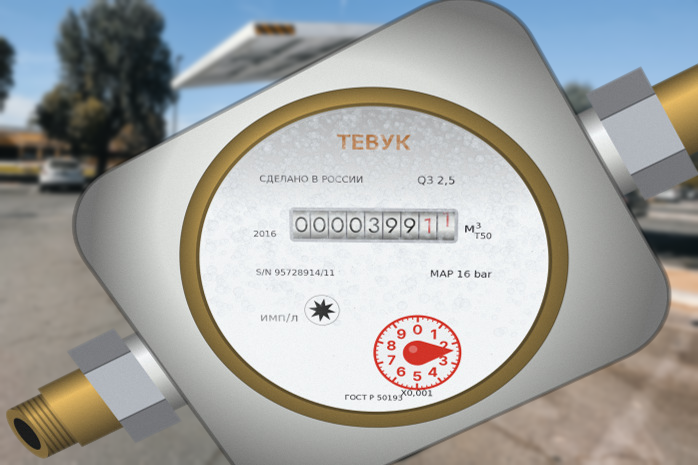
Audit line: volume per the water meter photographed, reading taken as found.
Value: 399.112 m³
